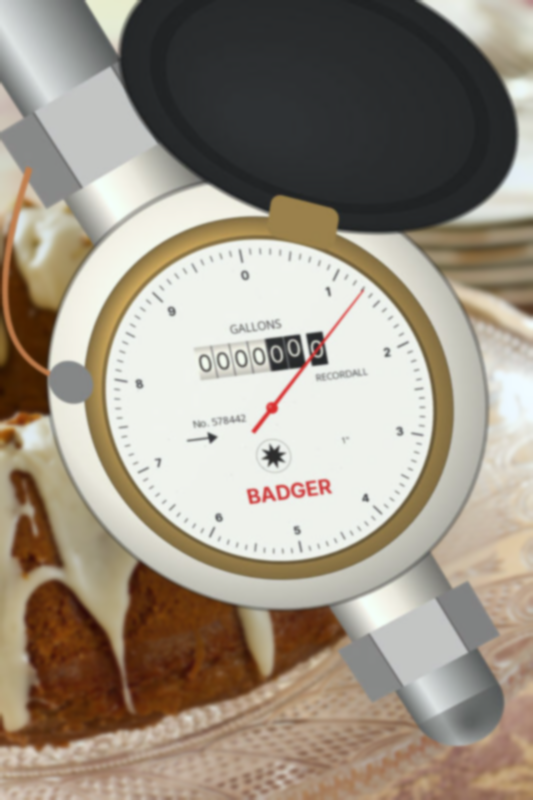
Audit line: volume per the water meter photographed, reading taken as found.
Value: 1.3 gal
